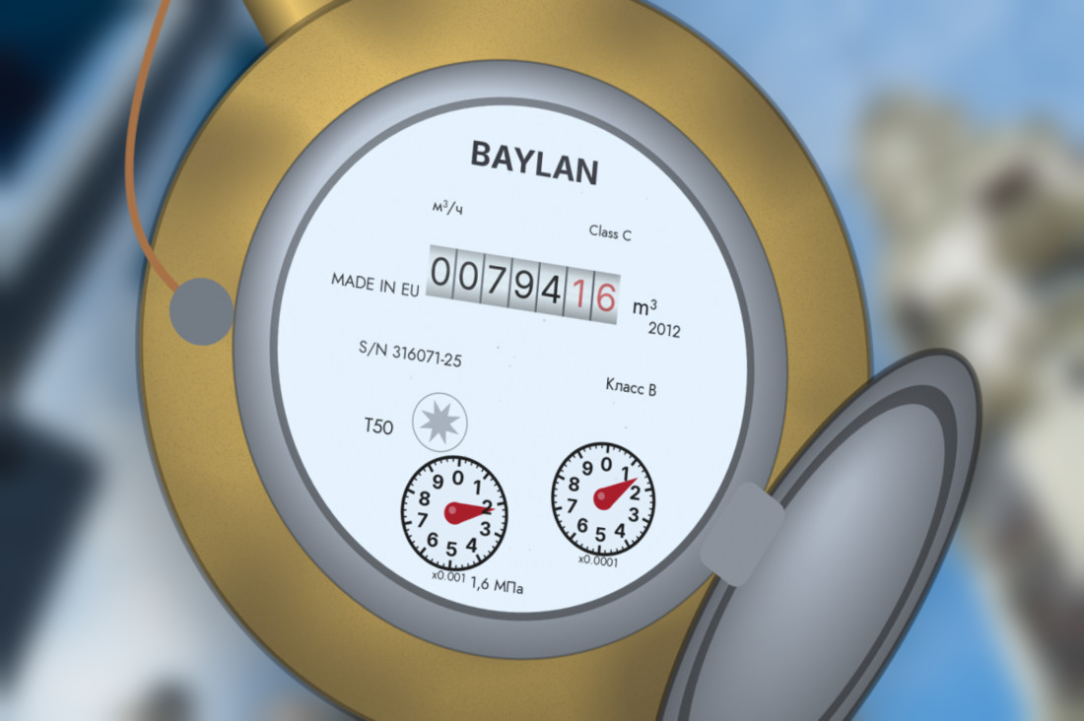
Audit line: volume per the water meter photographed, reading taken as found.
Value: 794.1621 m³
